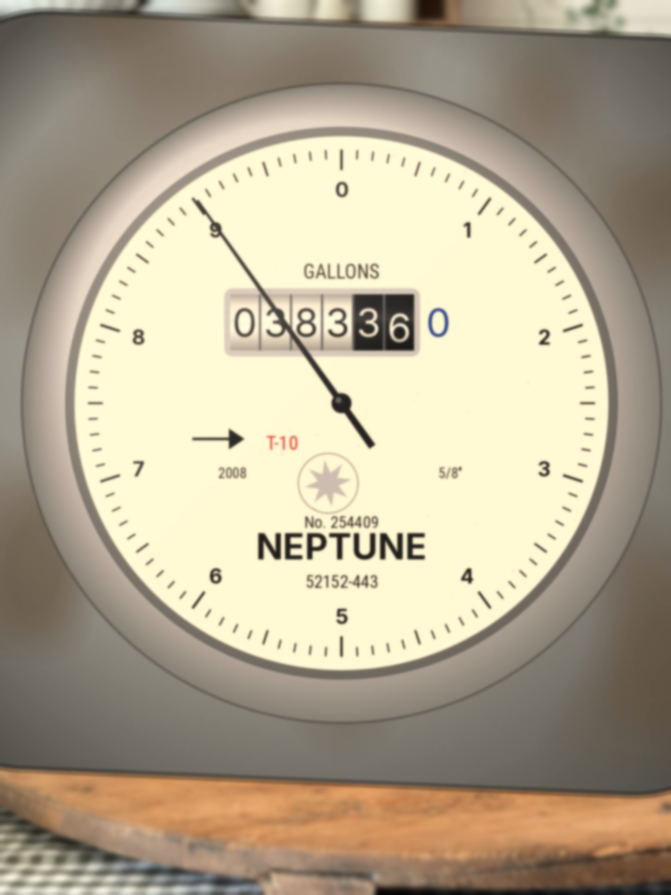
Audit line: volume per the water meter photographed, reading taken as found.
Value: 383359.0 gal
